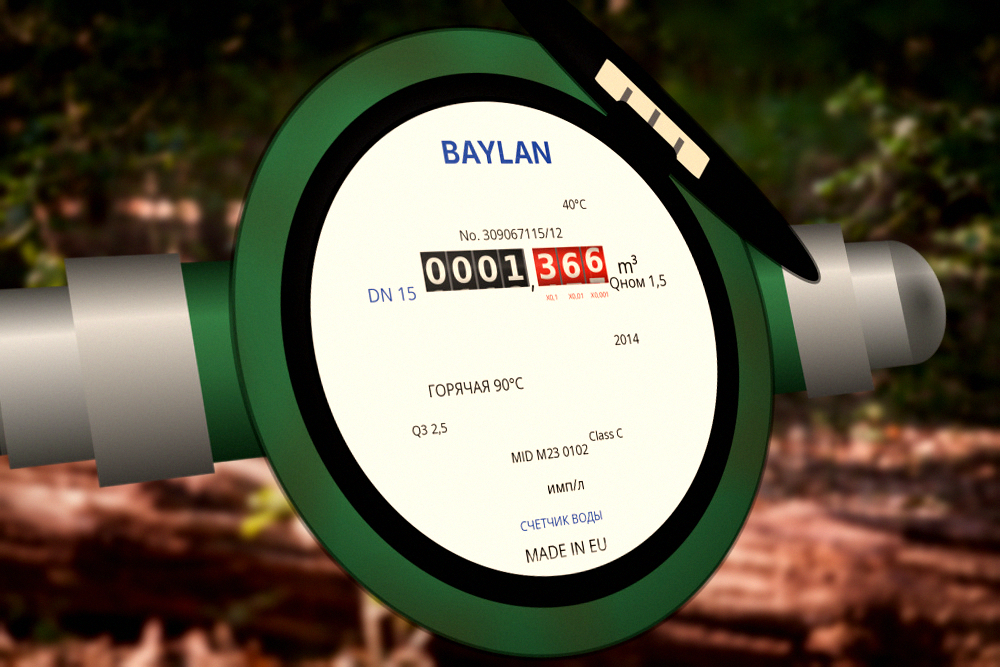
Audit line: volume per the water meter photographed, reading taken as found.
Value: 1.366 m³
